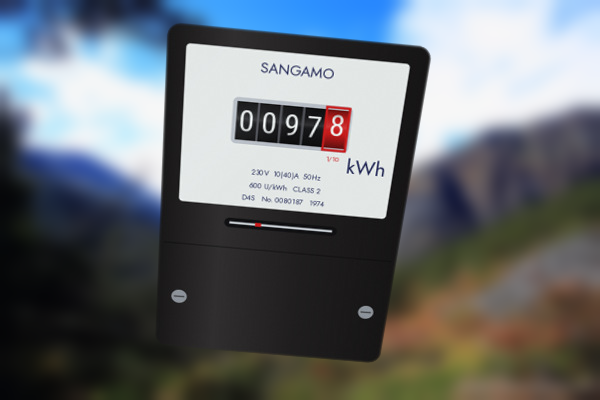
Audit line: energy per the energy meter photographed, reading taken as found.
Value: 97.8 kWh
